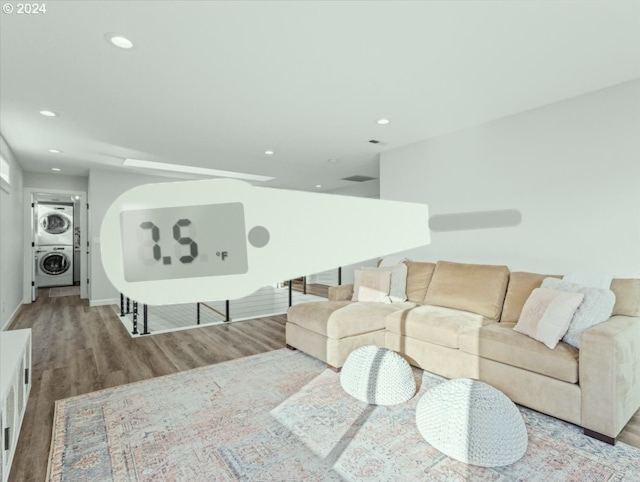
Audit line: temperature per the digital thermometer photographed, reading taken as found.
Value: 7.5 °F
